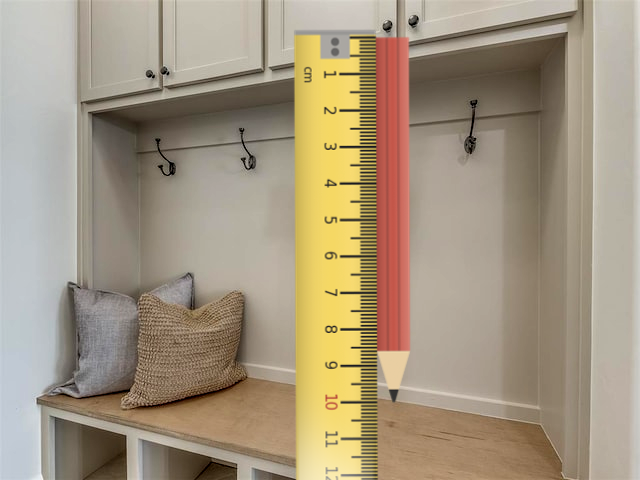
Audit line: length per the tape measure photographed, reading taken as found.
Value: 10 cm
